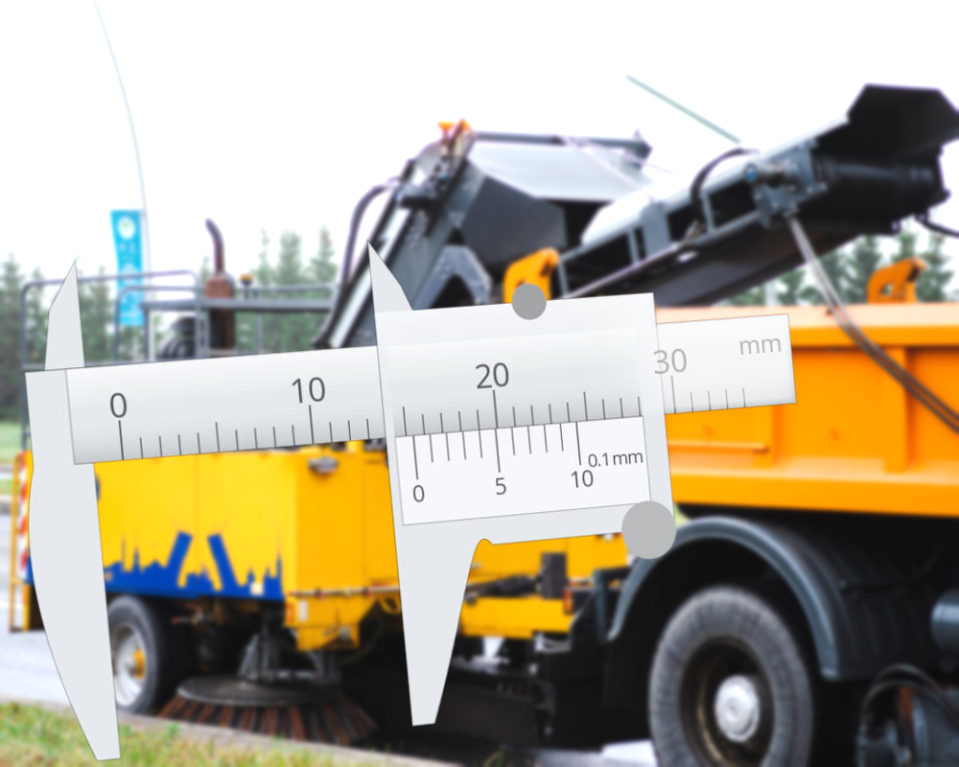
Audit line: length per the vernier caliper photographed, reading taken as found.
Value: 15.4 mm
